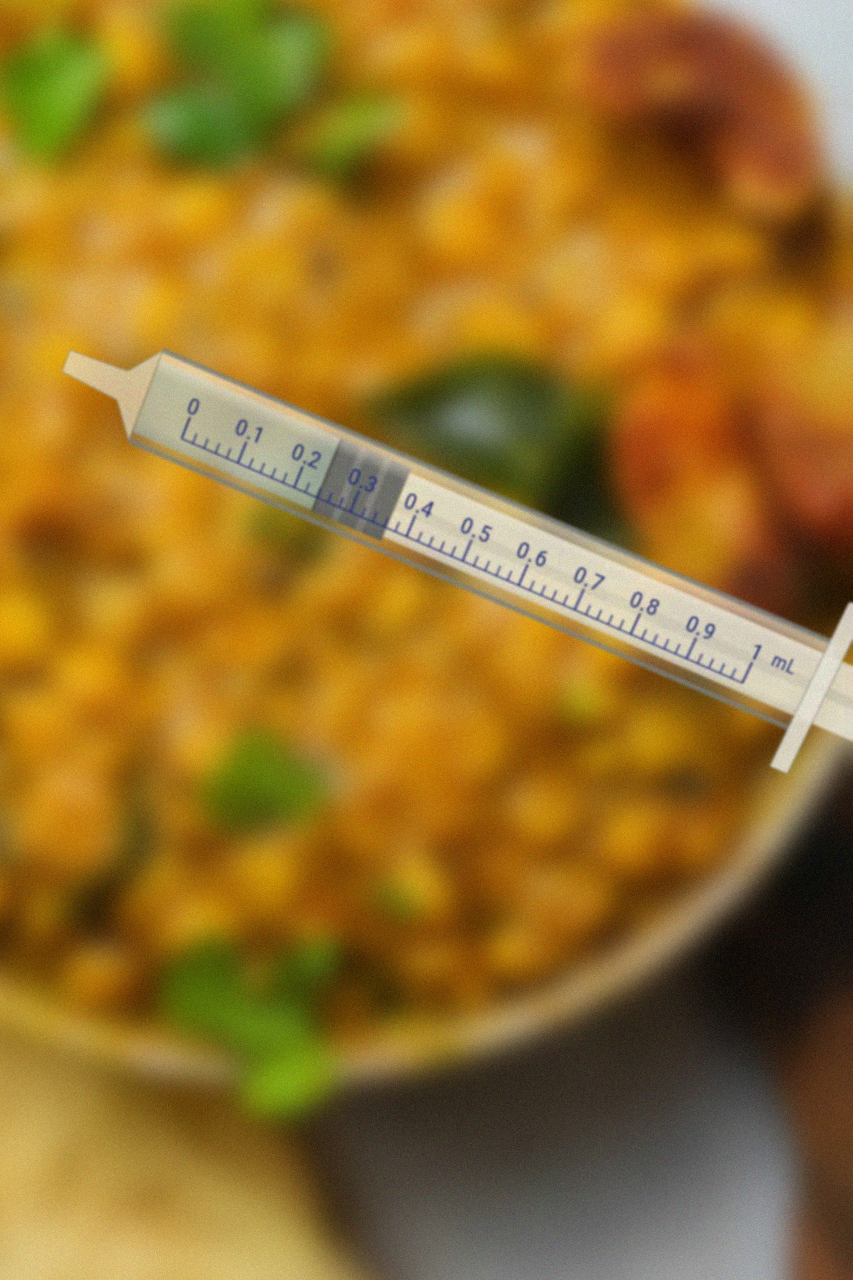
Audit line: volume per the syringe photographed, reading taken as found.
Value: 0.24 mL
